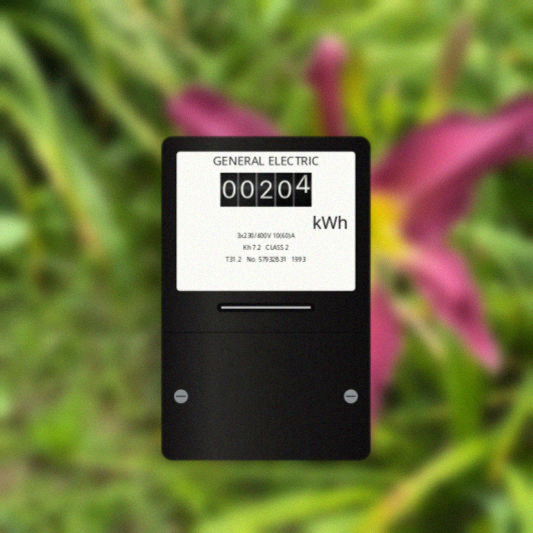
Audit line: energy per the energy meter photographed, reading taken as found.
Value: 204 kWh
